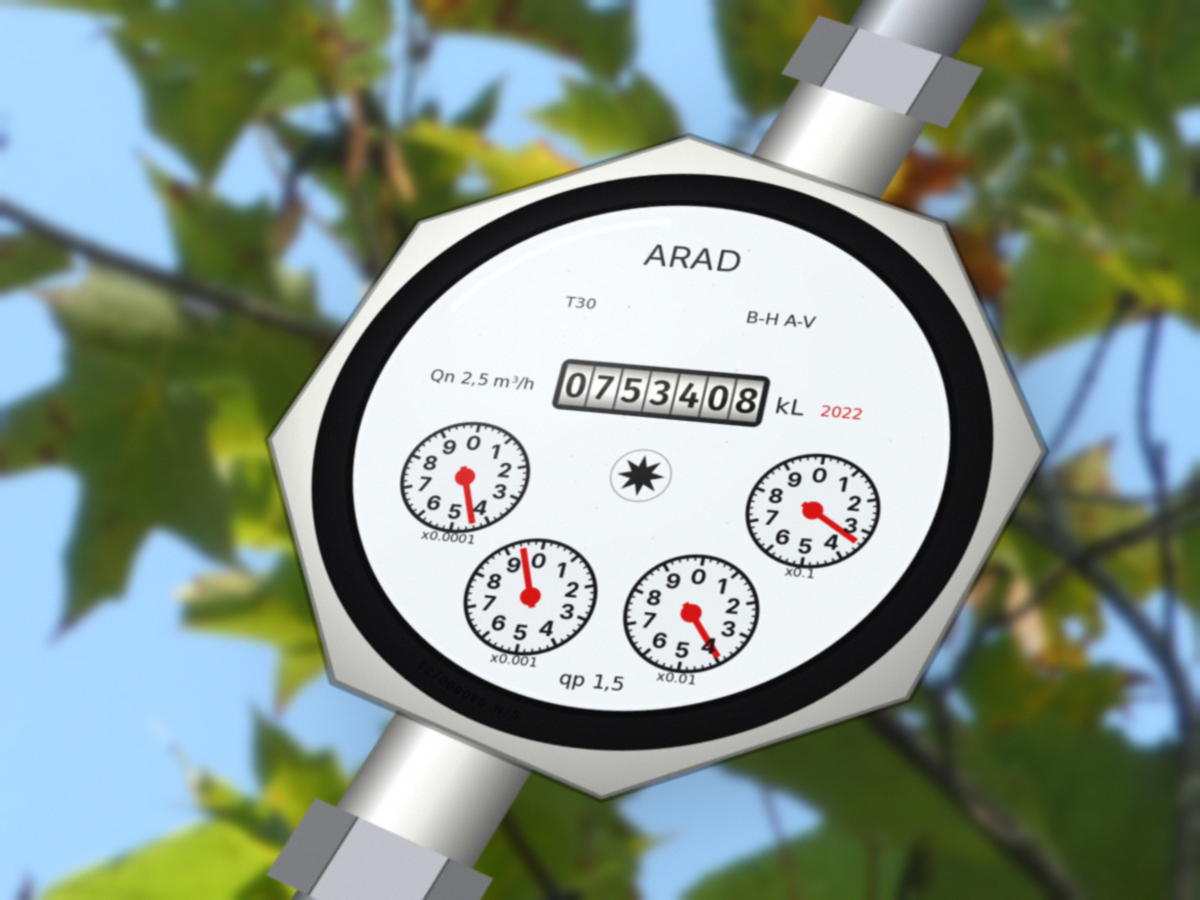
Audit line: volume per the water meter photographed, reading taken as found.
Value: 753408.3394 kL
